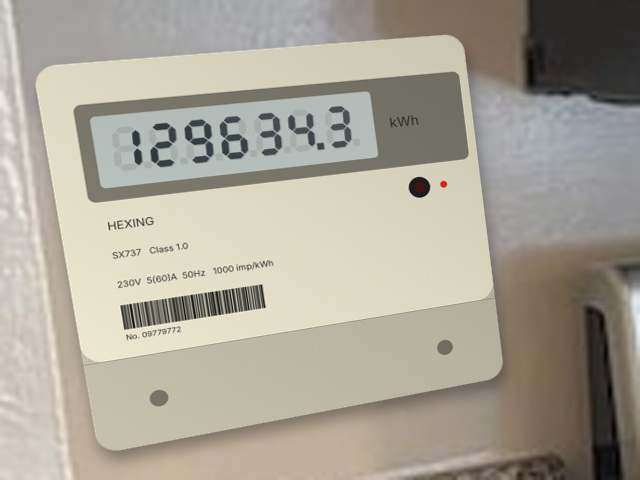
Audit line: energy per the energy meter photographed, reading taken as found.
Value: 129634.3 kWh
